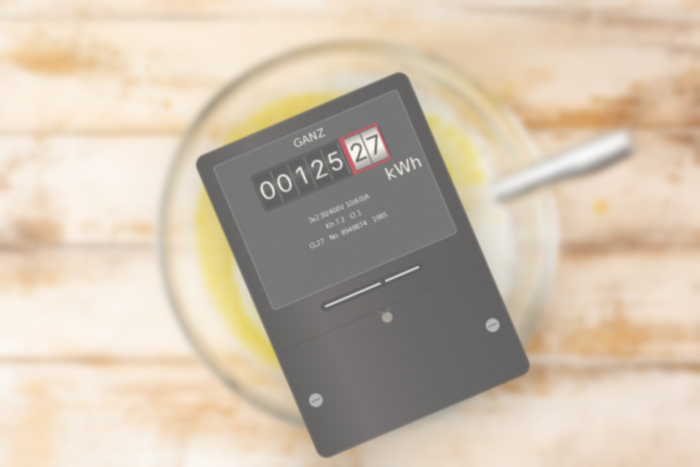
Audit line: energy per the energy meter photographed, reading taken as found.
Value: 125.27 kWh
